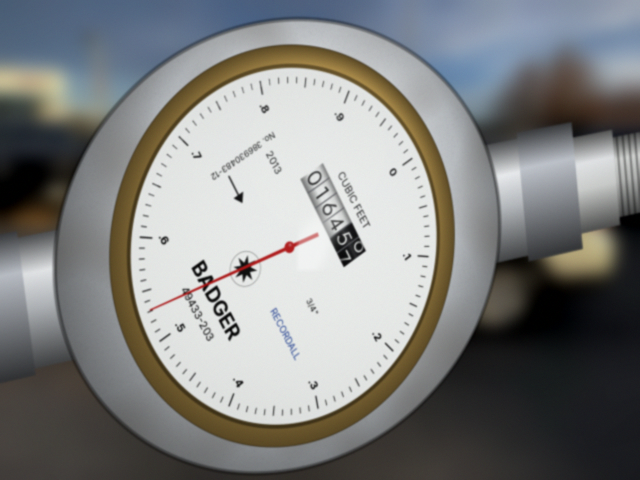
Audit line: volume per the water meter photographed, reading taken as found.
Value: 16456.53 ft³
